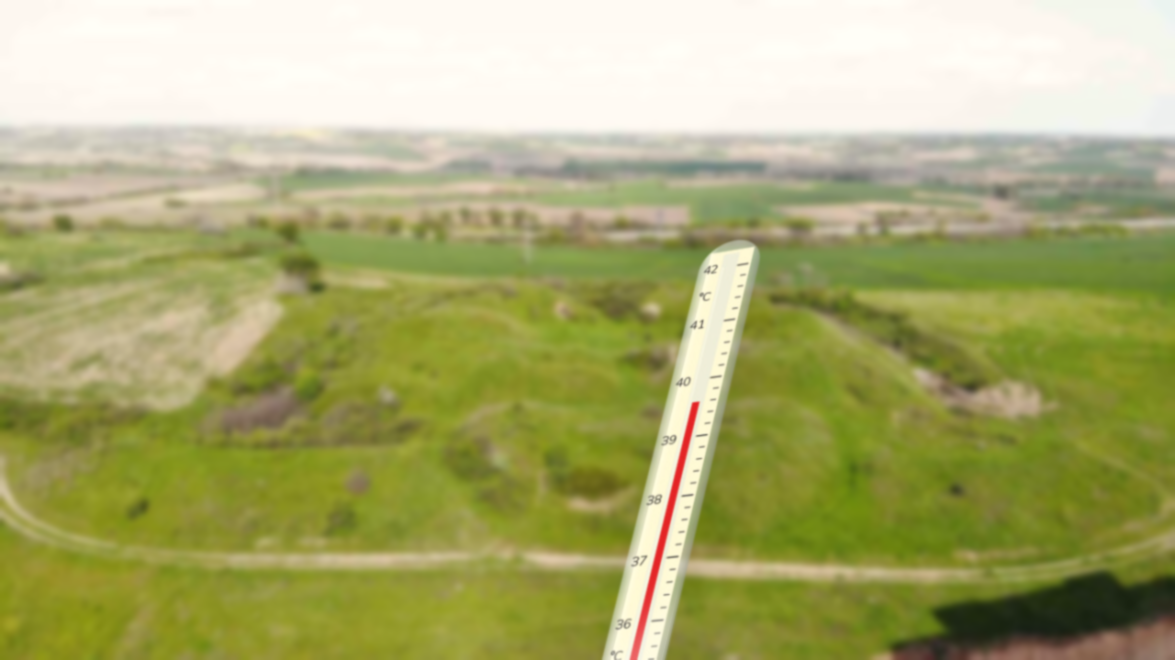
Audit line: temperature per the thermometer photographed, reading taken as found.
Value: 39.6 °C
